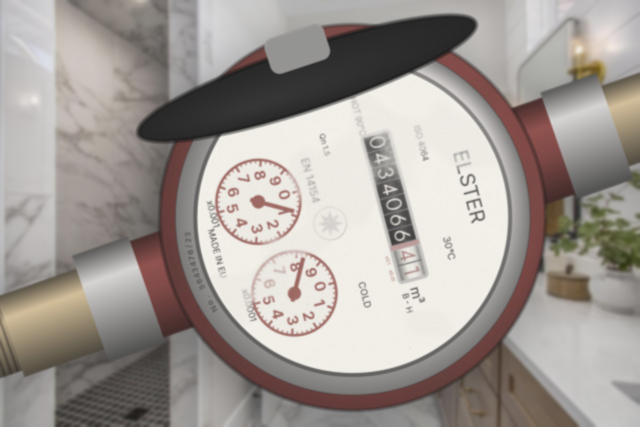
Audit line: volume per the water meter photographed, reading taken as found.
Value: 434066.4108 m³
